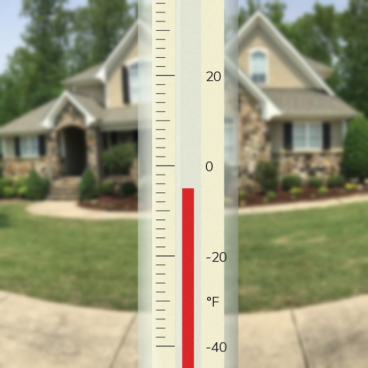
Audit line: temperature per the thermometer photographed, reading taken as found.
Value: -5 °F
